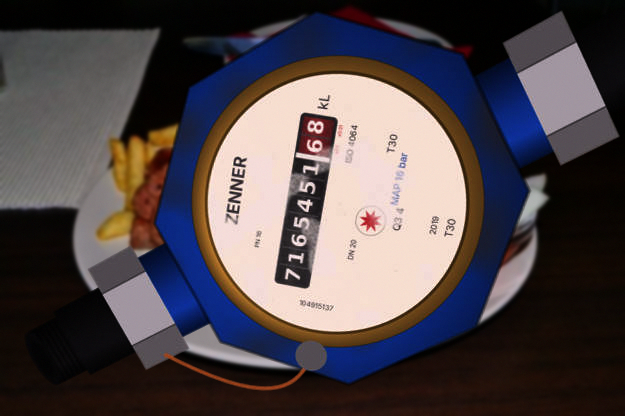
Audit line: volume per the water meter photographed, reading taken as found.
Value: 7165451.68 kL
